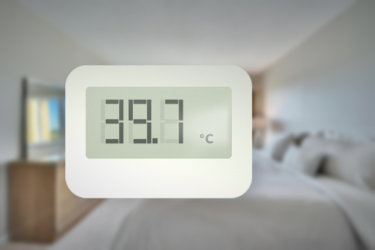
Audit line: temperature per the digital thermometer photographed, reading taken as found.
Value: 39.7 °C
